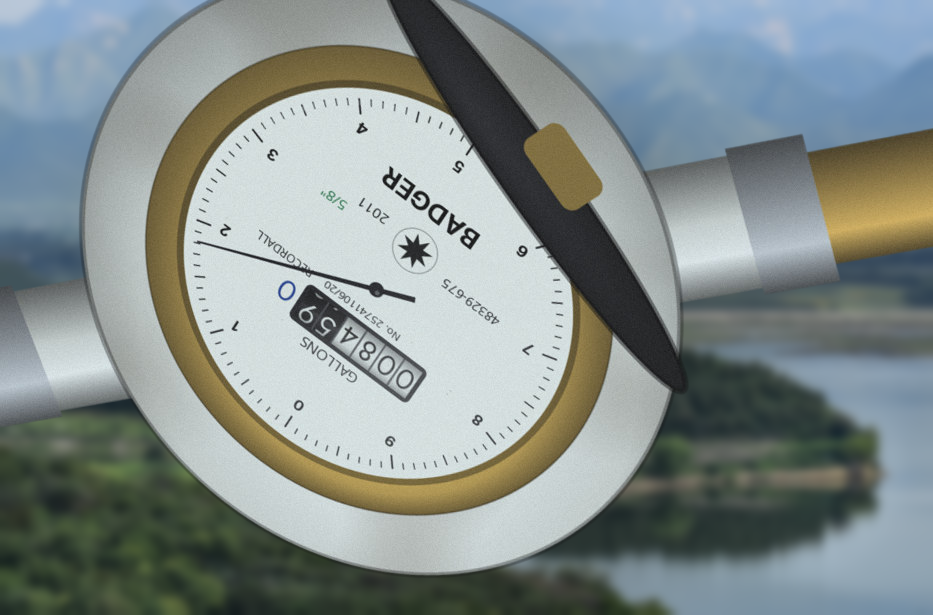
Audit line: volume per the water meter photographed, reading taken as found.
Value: 84591.8 gal
